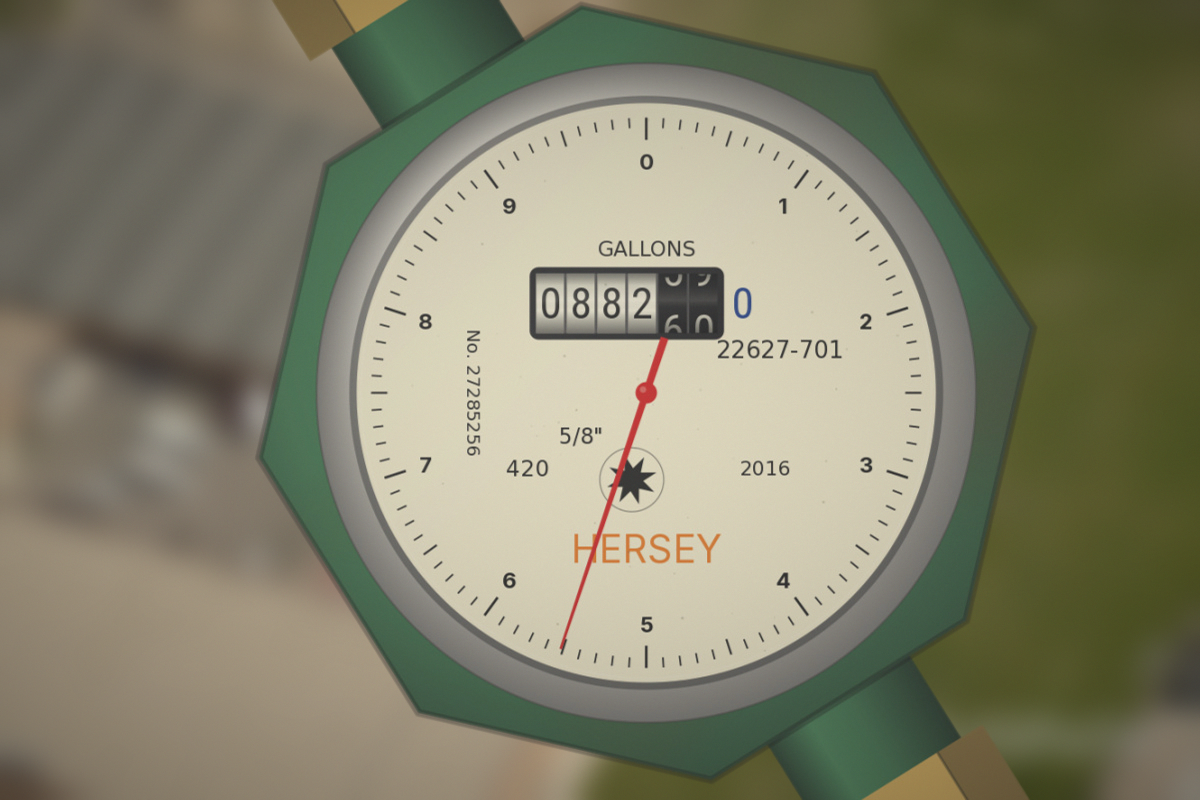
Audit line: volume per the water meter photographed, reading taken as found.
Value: 882595.5 gal
